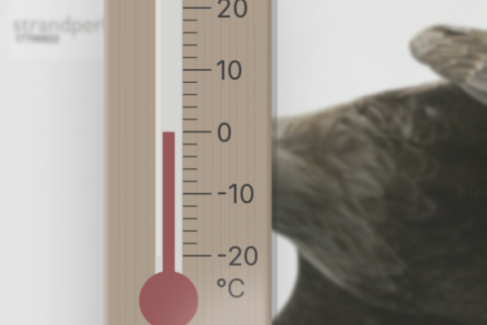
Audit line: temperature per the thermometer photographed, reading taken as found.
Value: 0 °C
